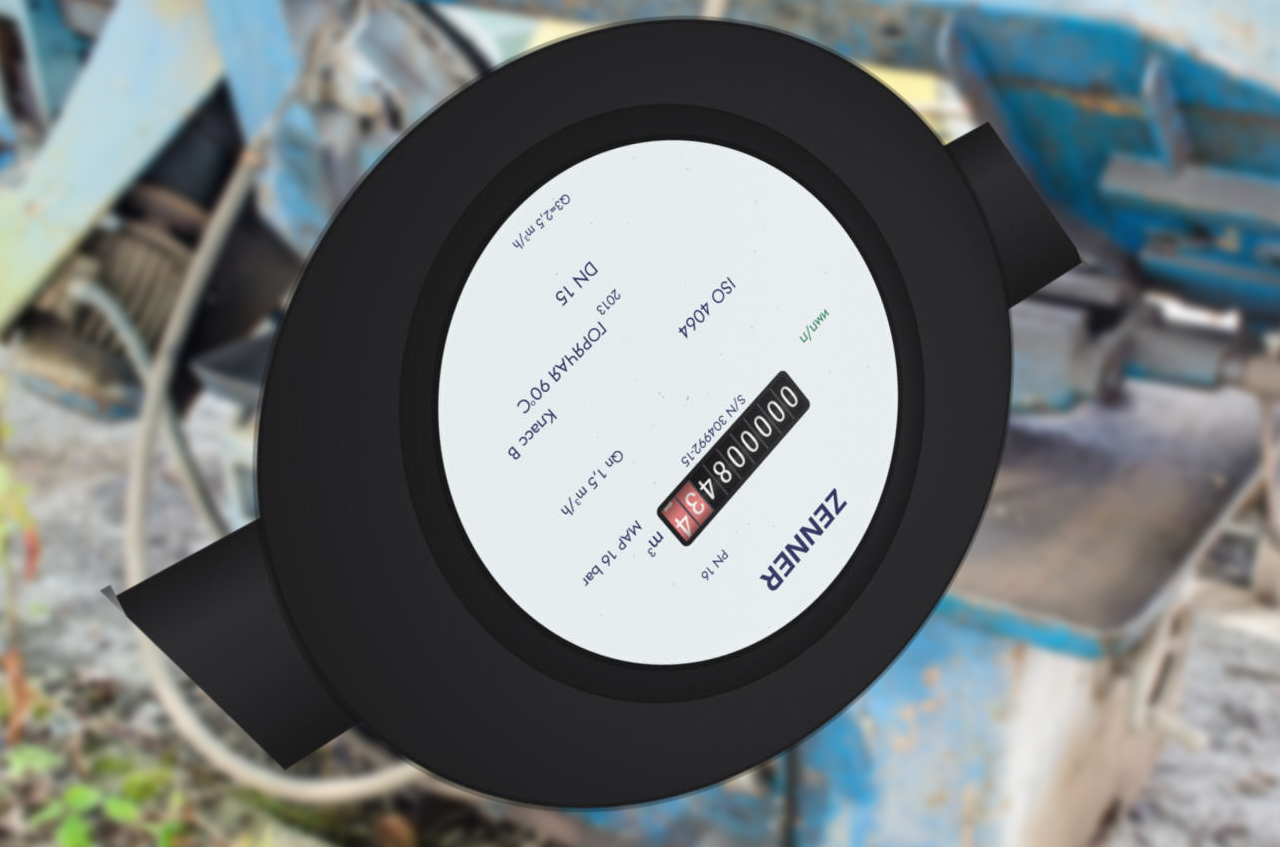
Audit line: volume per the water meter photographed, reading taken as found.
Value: 84.34 m³
